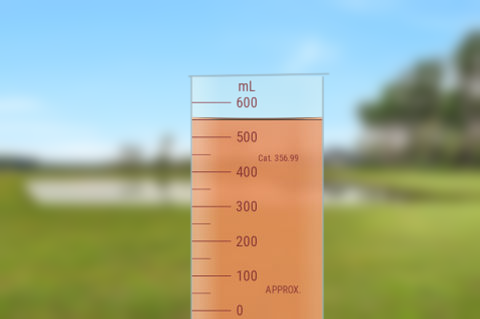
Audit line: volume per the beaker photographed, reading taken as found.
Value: 550 mL
